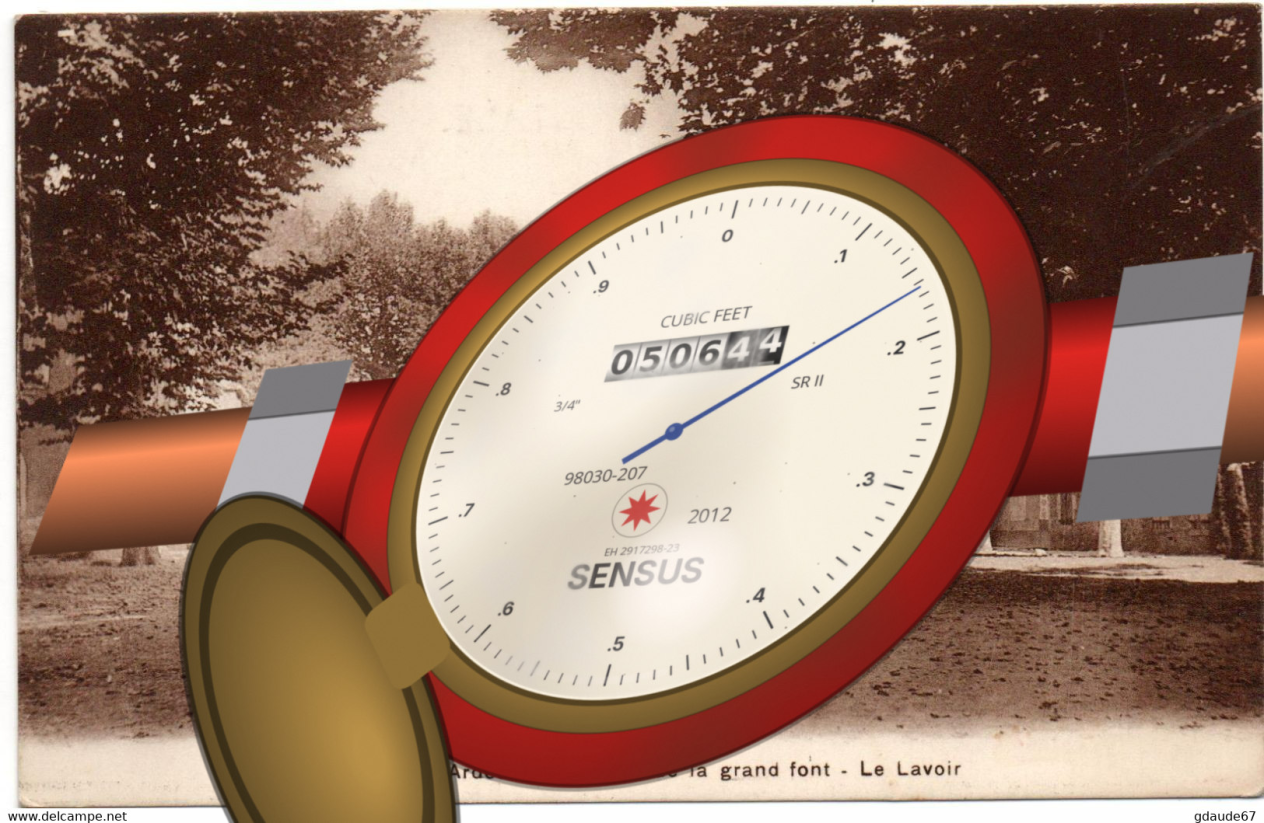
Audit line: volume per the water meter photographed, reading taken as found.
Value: 50644.16 ft³
